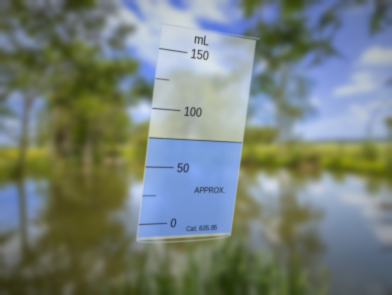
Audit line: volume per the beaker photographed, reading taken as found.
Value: 75 mL
